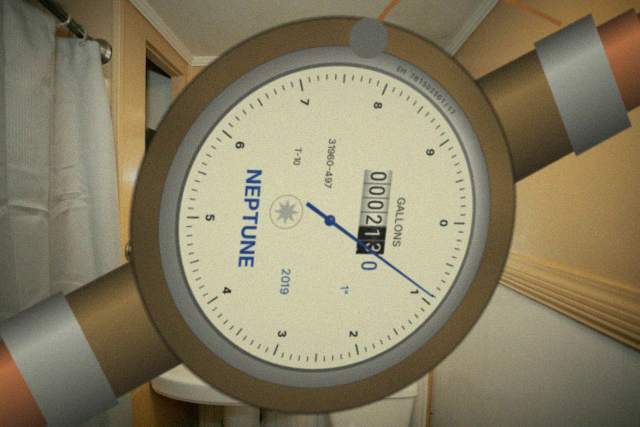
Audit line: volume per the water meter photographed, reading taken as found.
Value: 2130.9 gal
